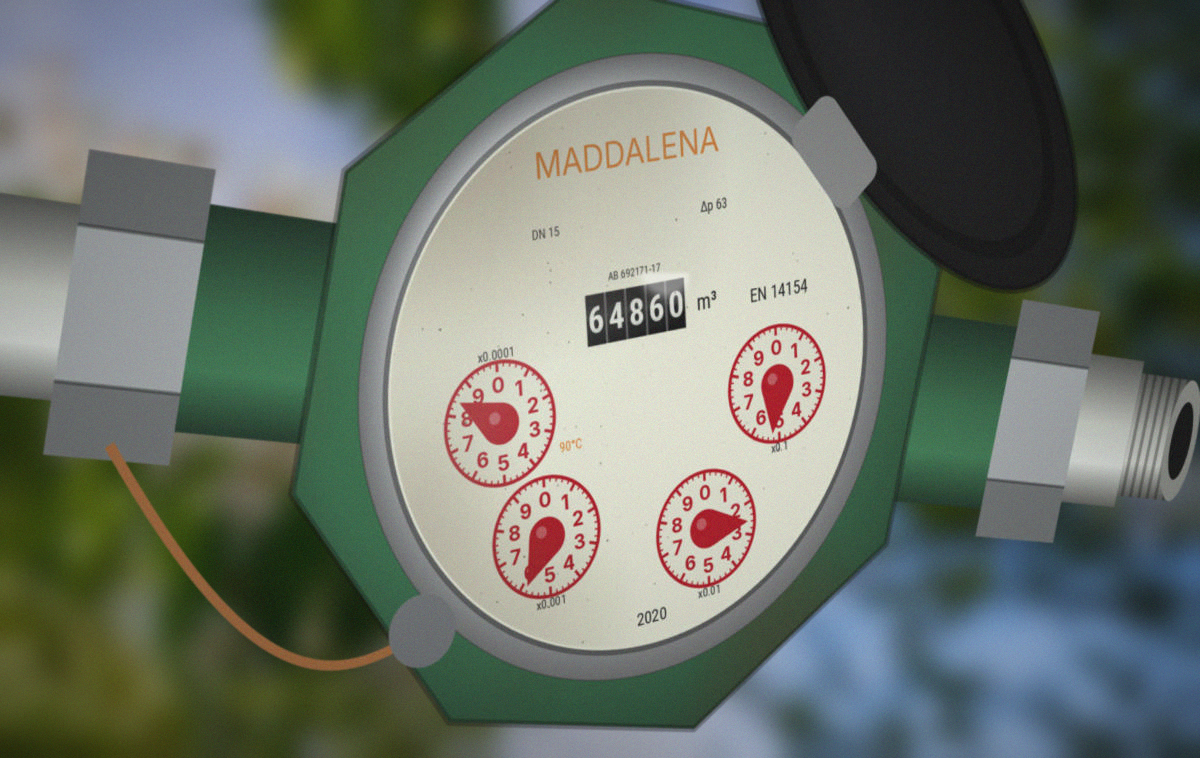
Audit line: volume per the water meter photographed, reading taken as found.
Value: 64860.5258 m³
